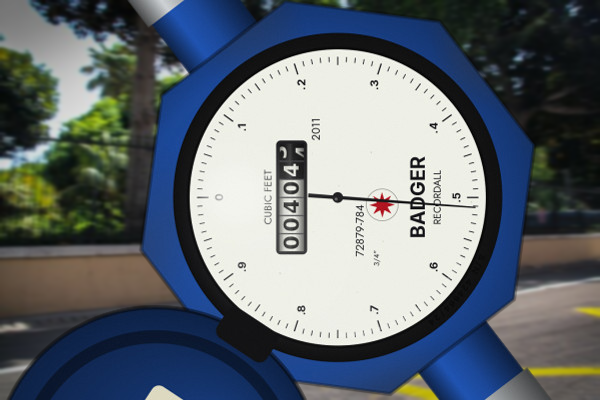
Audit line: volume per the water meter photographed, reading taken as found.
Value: 4043.51 ft³
